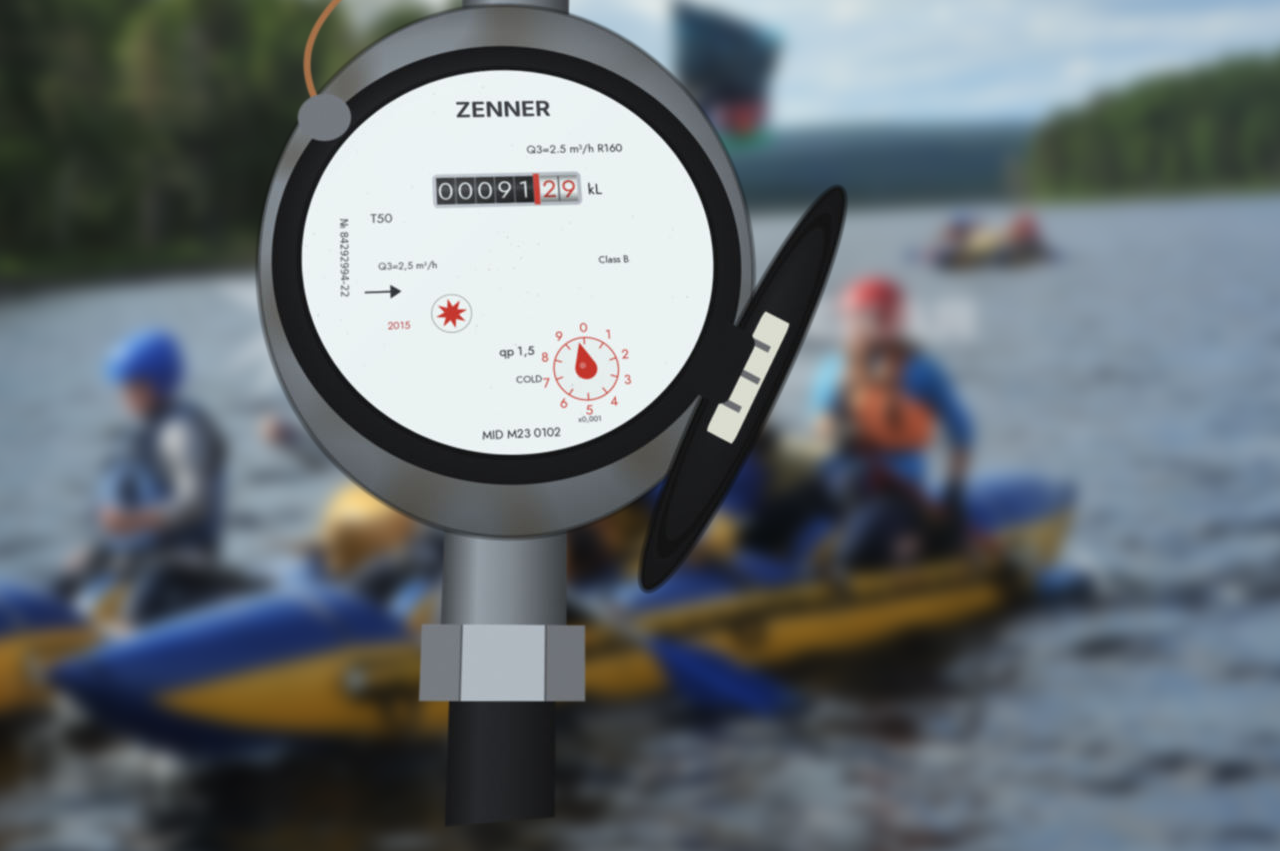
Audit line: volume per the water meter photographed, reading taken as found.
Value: 91.289 kL
